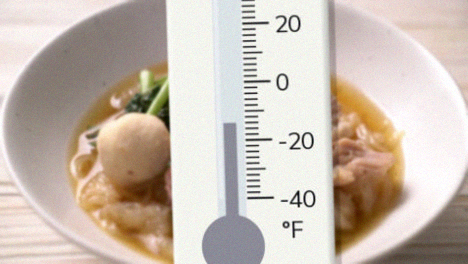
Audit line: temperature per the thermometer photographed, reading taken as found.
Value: -14 °F
